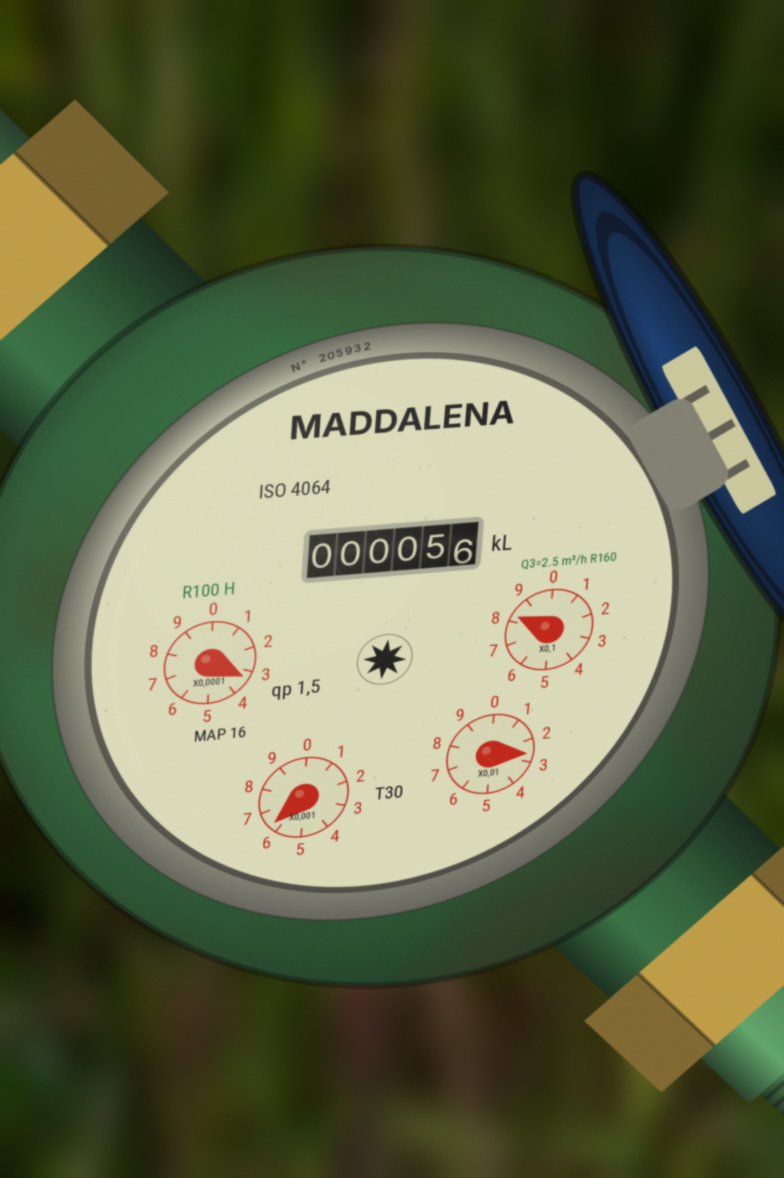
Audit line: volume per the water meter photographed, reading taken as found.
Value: 55.8263 kL
